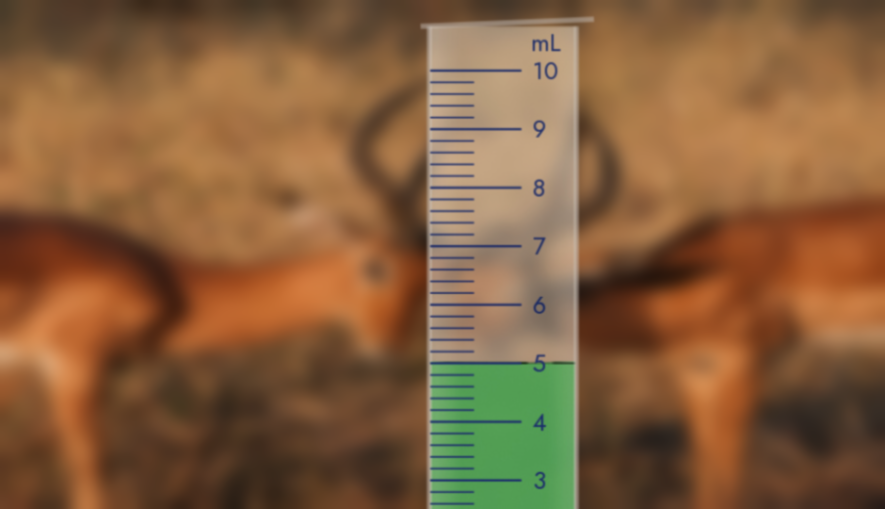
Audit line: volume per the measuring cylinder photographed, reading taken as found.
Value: 5 mL
